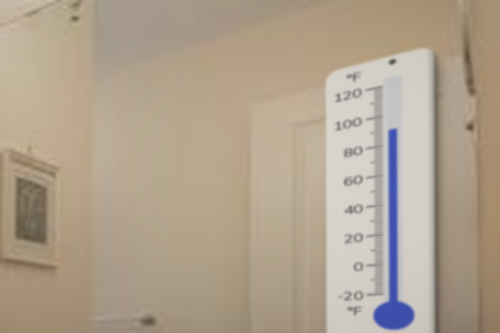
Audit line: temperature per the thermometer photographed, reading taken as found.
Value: 90 °F
